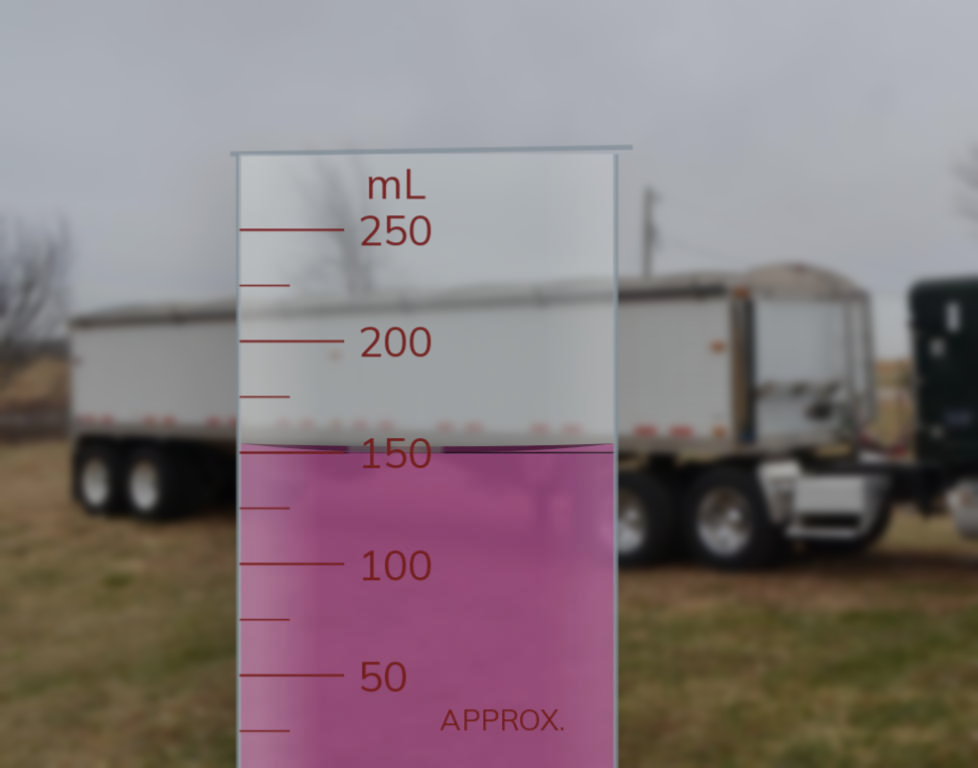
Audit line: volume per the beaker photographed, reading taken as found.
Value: 150 mL
